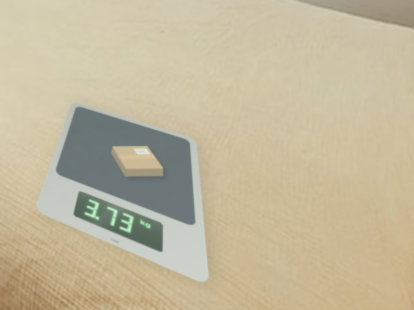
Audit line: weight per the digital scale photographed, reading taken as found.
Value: 3.73 kg
